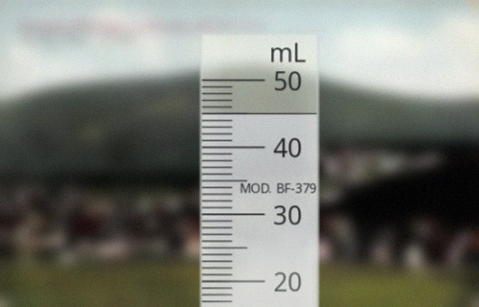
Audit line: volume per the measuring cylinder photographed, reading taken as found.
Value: 45 mL
